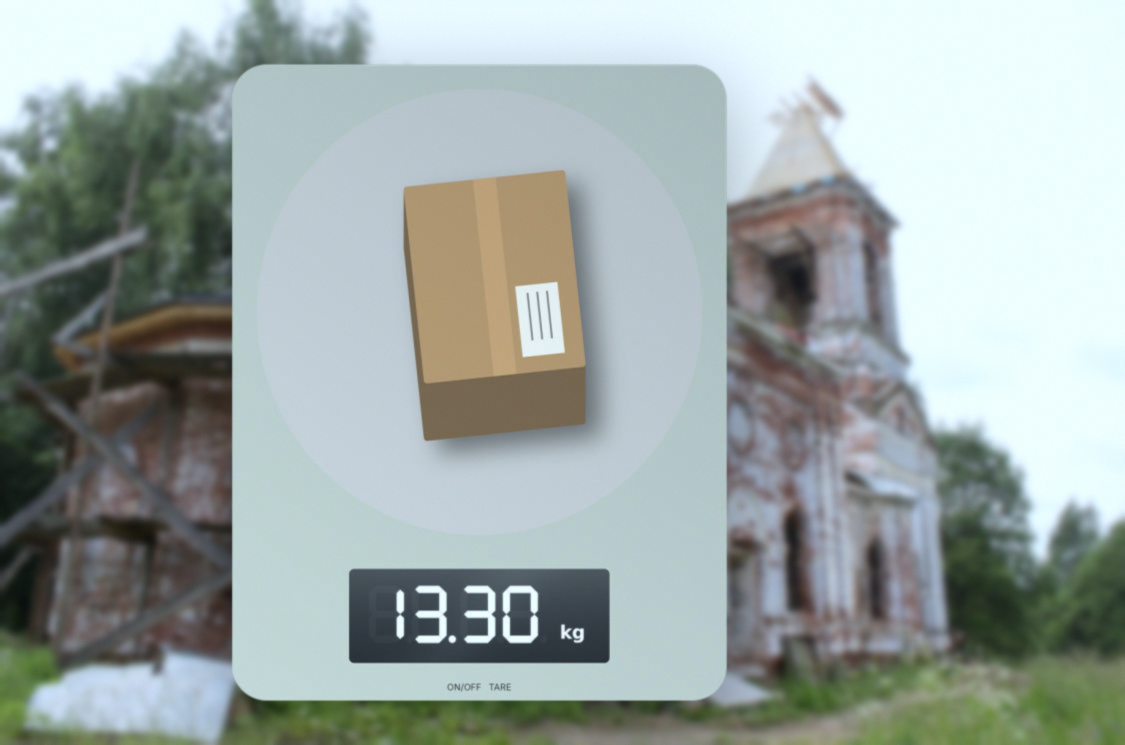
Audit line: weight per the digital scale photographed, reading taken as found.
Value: 13.30 kg
